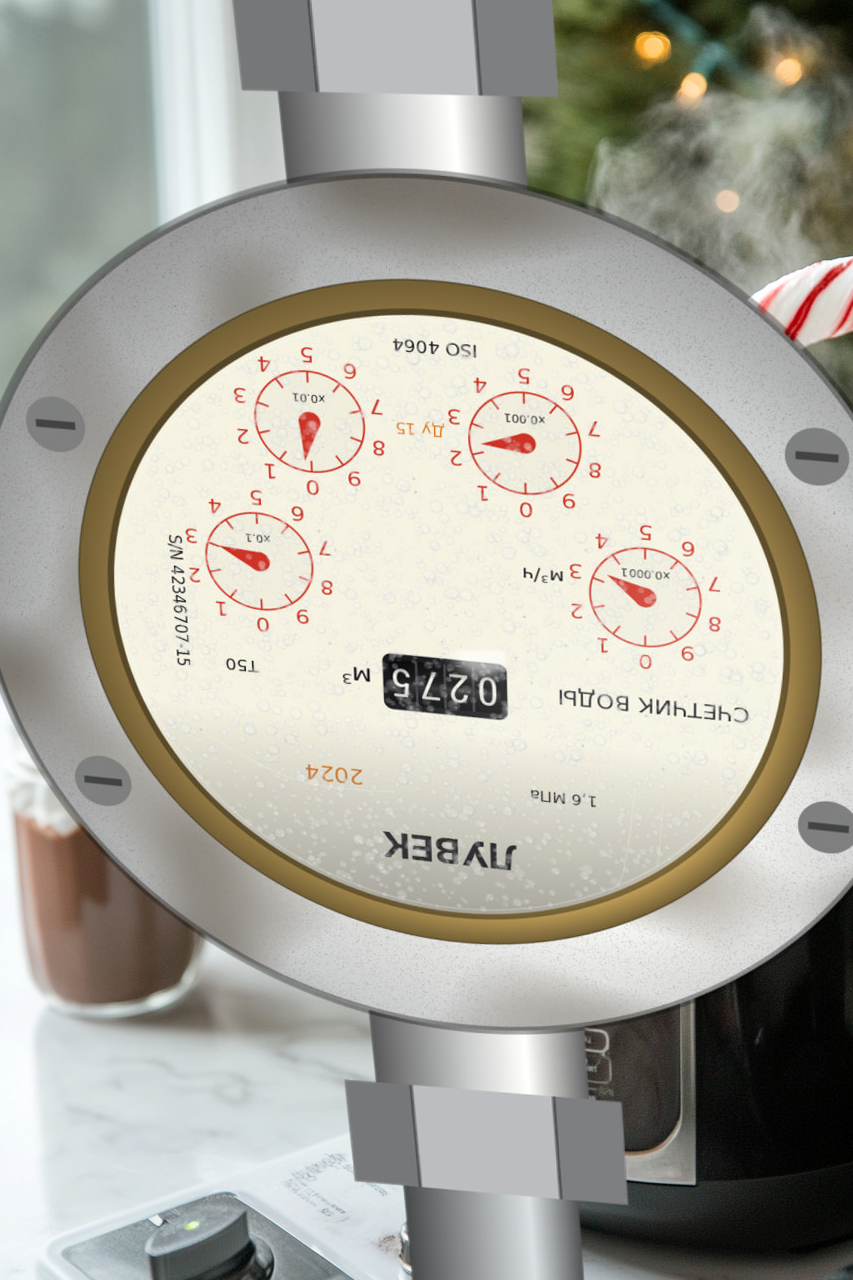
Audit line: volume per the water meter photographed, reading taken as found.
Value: 275.3023 m³
